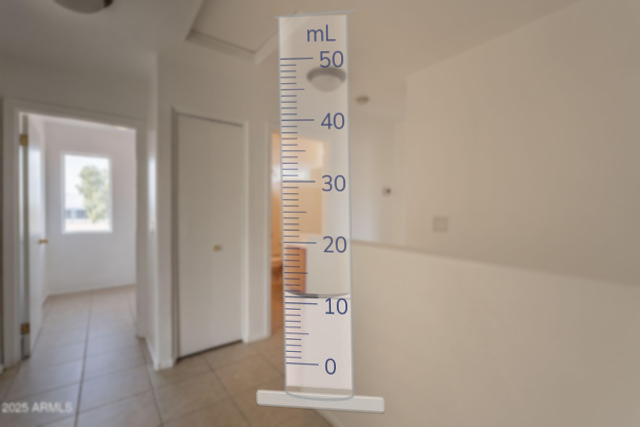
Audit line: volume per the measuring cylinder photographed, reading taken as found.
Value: 11 mL
